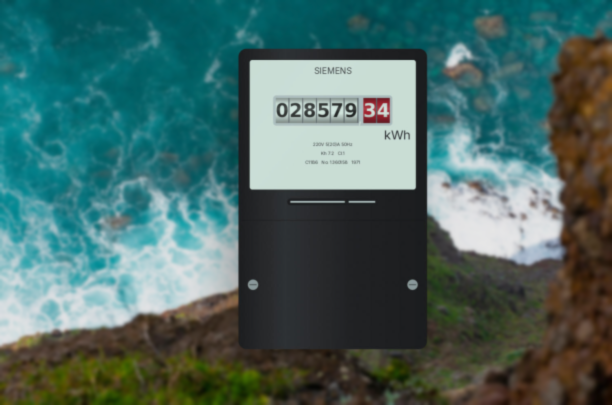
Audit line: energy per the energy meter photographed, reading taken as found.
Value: 28579.34 kWh
